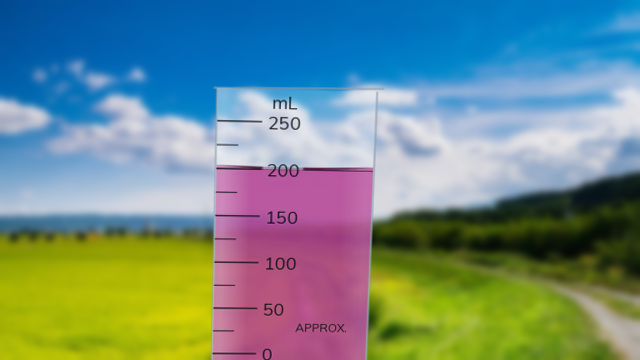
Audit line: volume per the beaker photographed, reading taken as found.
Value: 200 mL
